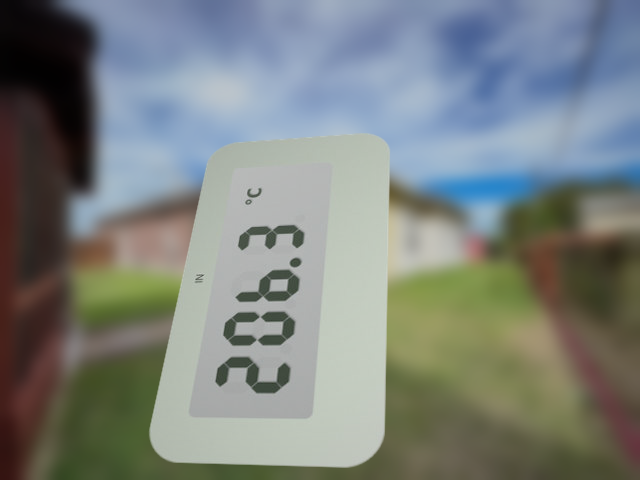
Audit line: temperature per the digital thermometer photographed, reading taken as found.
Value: 206.3 °C
